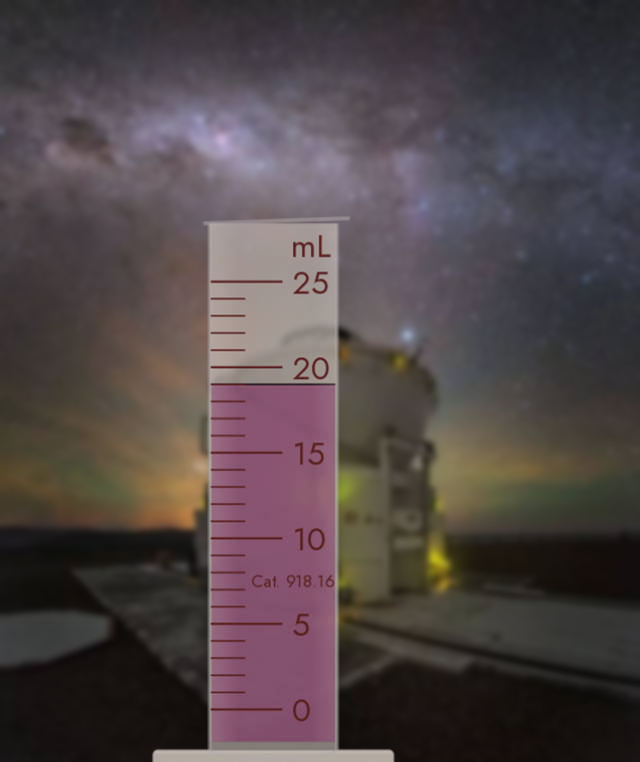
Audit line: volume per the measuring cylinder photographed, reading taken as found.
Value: 19 mL
